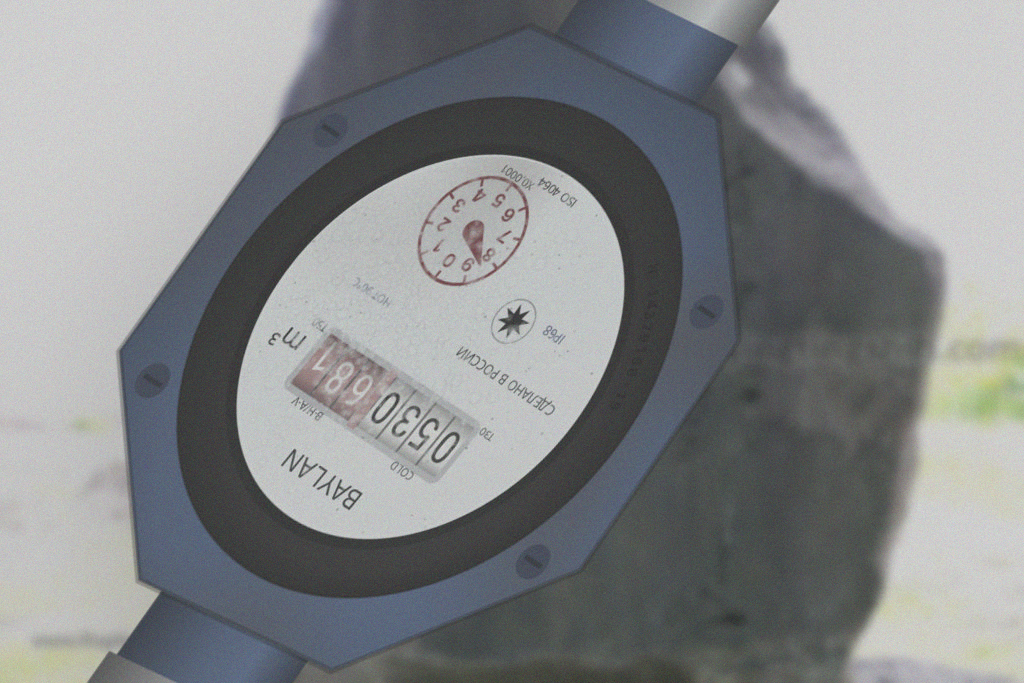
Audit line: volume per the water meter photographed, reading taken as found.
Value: 530.6808 m³
